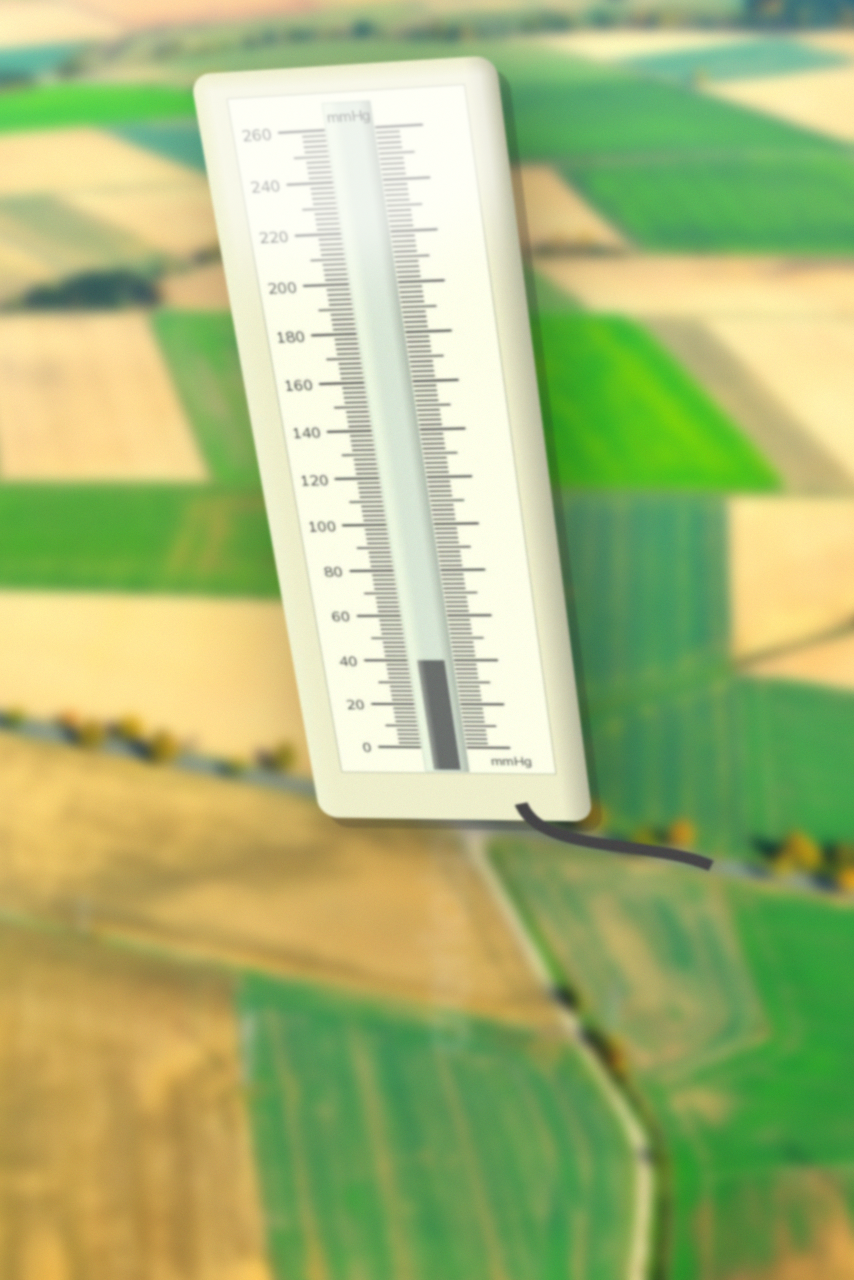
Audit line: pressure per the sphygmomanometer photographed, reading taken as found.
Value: 40 mmHg
